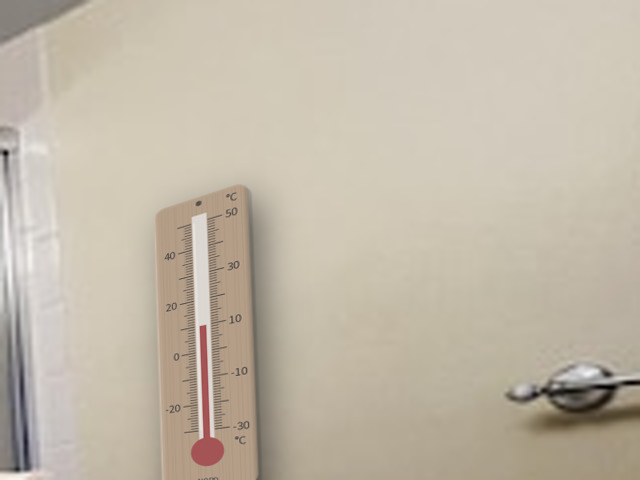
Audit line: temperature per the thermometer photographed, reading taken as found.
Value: 10 °C
